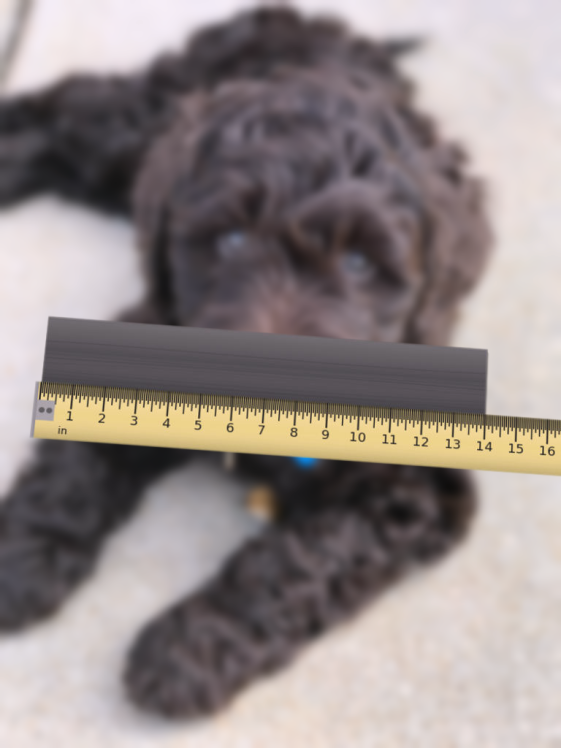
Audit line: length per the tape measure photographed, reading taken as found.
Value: 14 in
